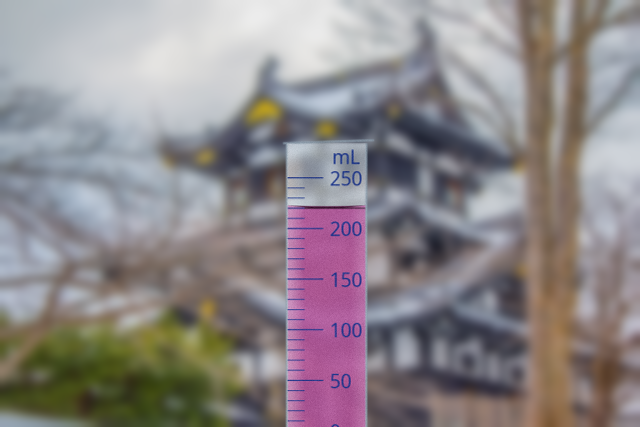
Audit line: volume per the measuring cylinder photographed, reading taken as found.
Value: 220 mL
